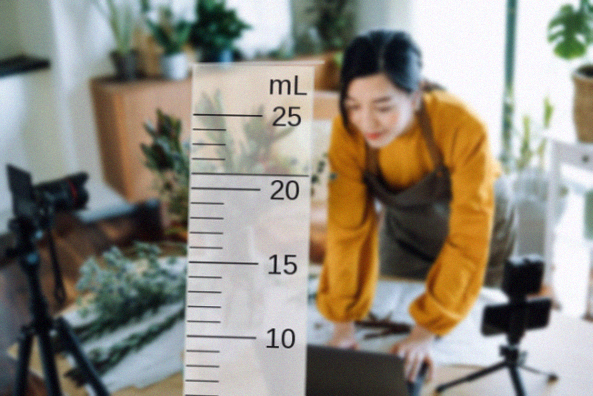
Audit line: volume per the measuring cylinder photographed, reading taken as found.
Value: 21 mL
